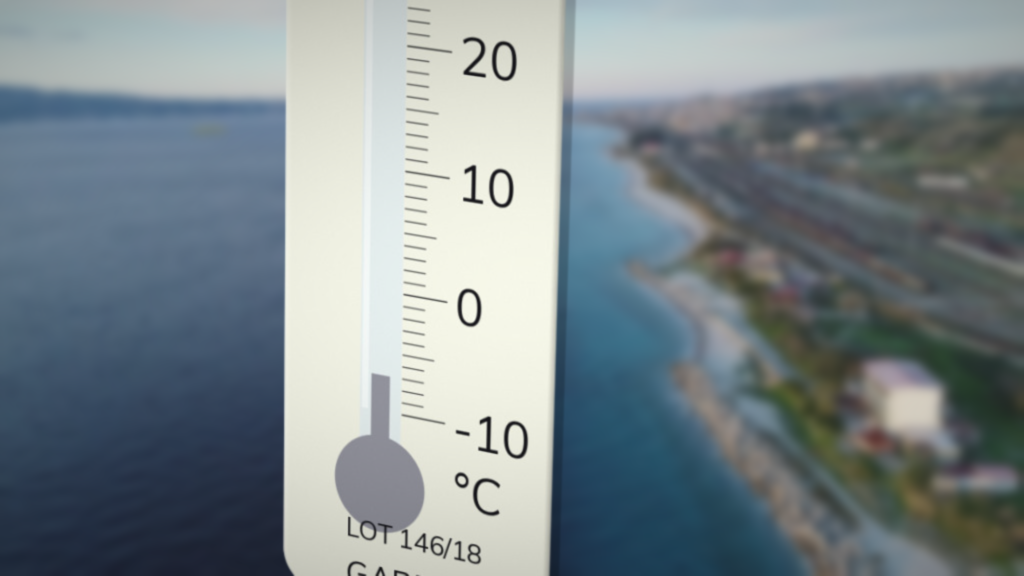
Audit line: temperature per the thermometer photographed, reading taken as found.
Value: -7 °C
